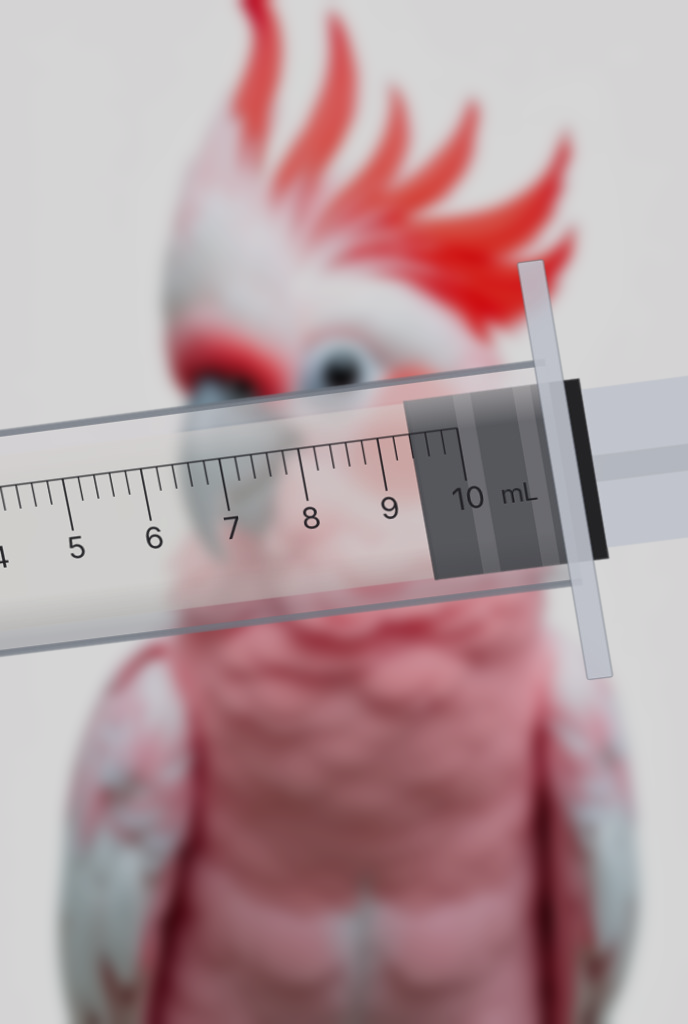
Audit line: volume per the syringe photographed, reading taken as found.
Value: 9.4 mL
